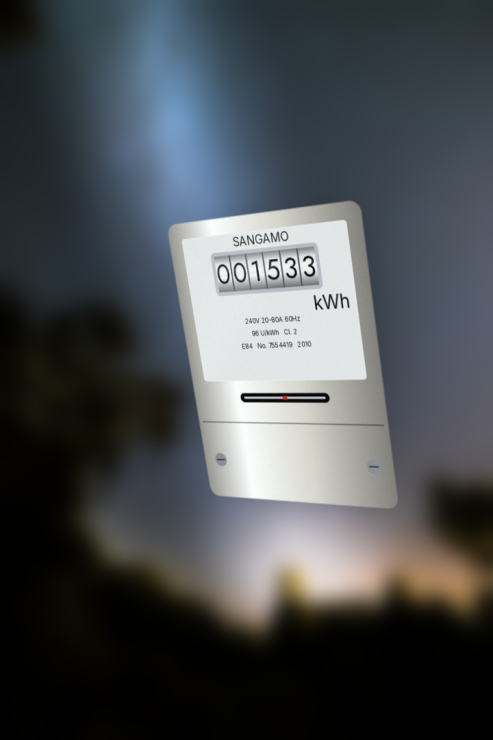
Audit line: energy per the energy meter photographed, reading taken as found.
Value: 1533 kWh
